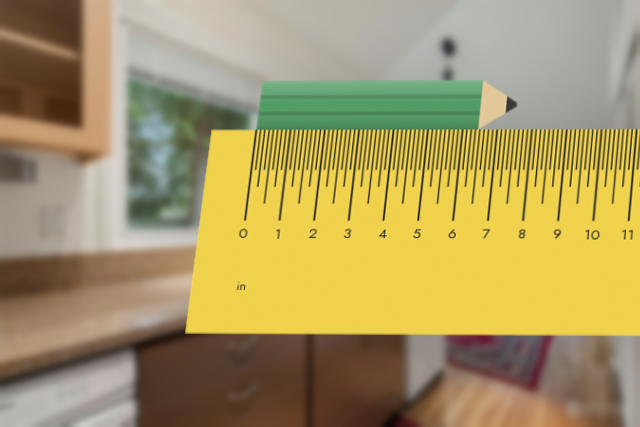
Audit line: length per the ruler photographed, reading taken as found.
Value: 7.5 in
